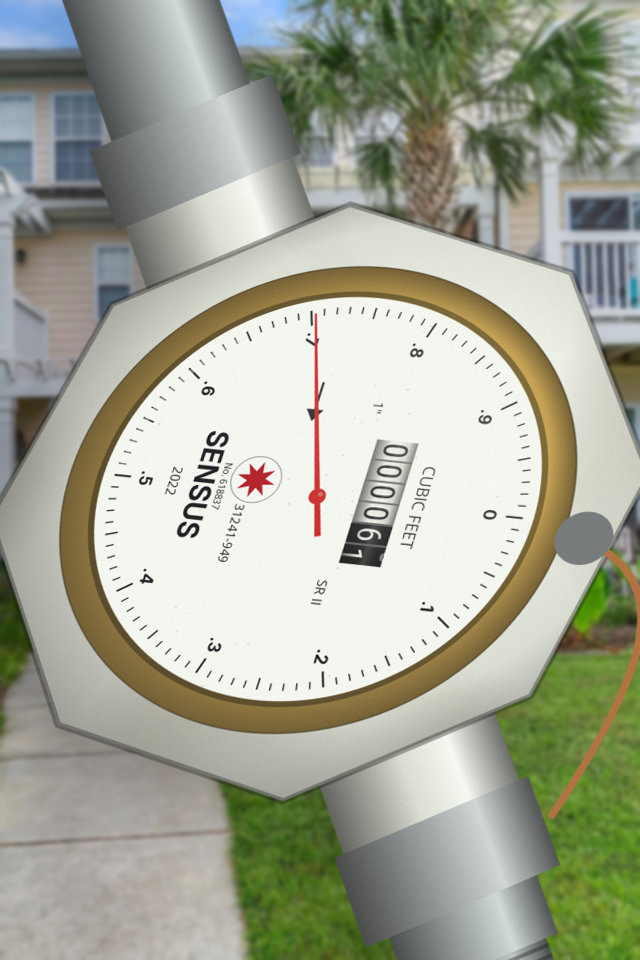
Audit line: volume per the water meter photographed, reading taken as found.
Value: 60.70 ft³
